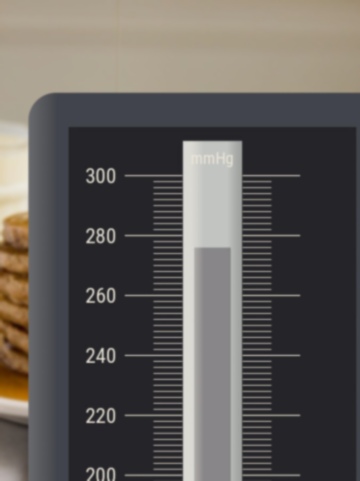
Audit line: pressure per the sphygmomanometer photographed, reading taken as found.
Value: 276 mmHg
